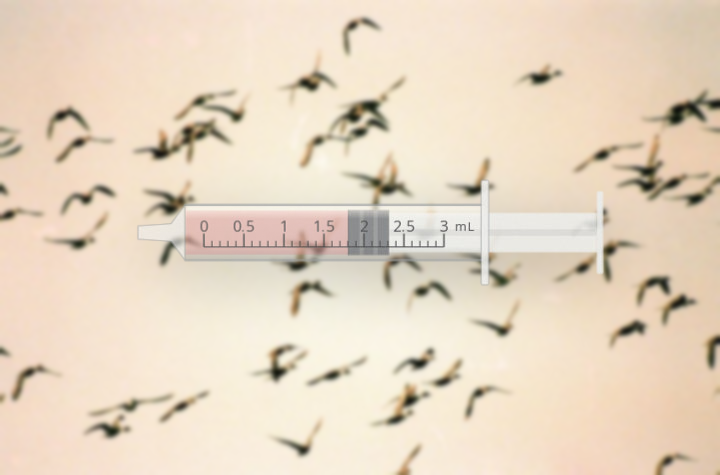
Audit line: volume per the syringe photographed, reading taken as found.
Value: 1.8 mL
